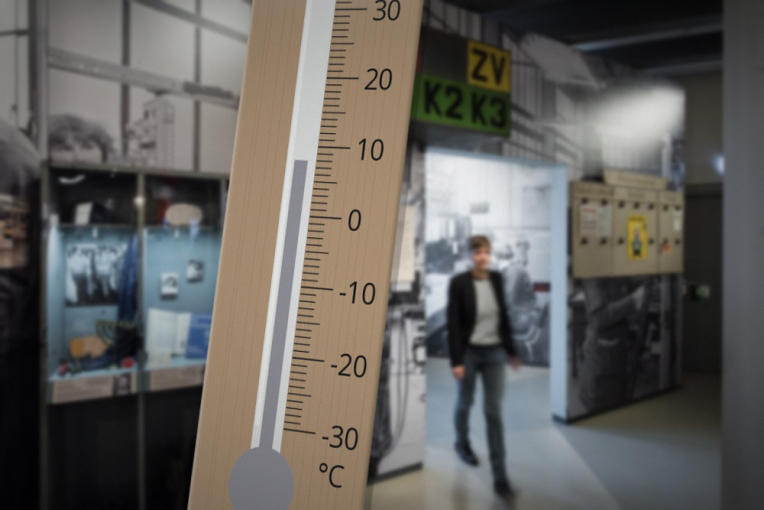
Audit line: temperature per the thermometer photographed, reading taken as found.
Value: 8 °C
